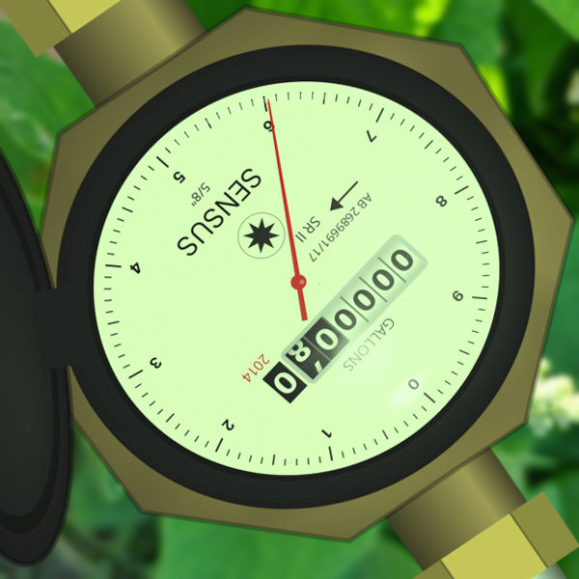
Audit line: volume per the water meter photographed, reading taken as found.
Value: 76.0 gal
